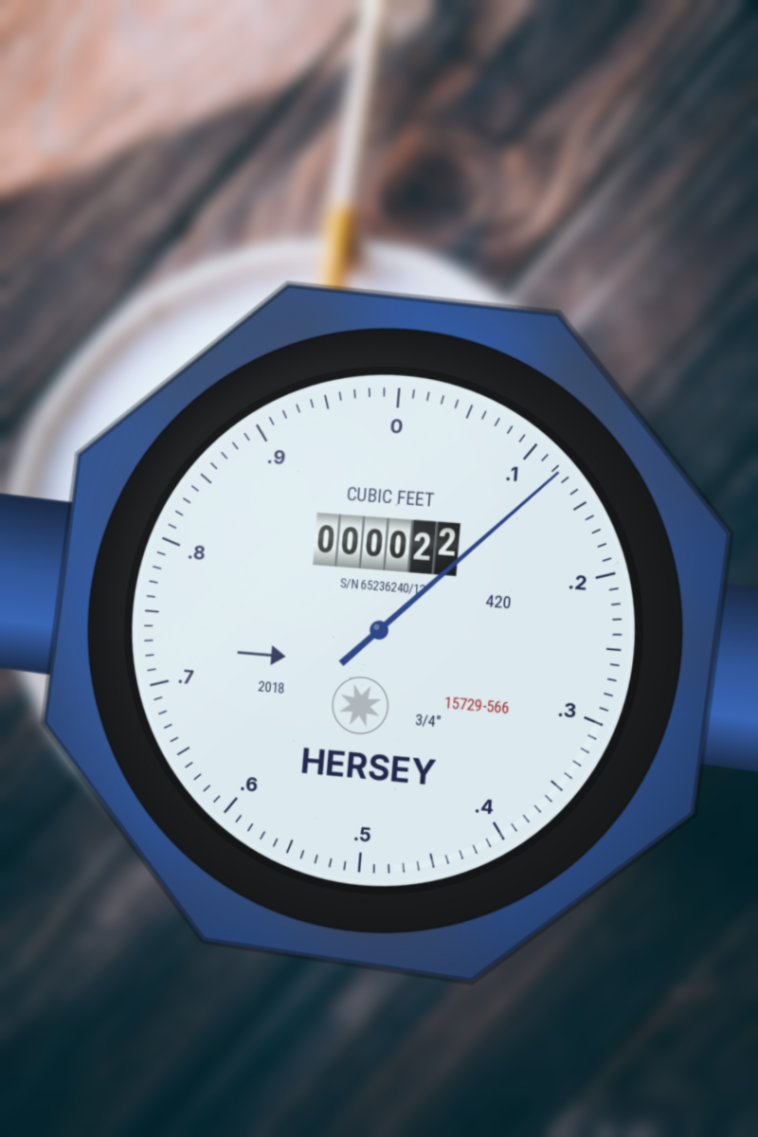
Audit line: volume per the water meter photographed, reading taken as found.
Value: 22.12 ft³
